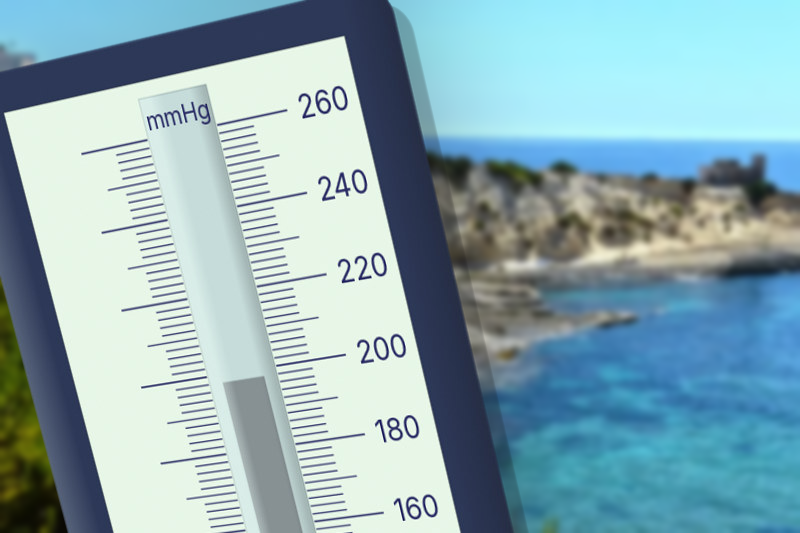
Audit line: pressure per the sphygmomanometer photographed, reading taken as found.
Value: 198 mmHg
